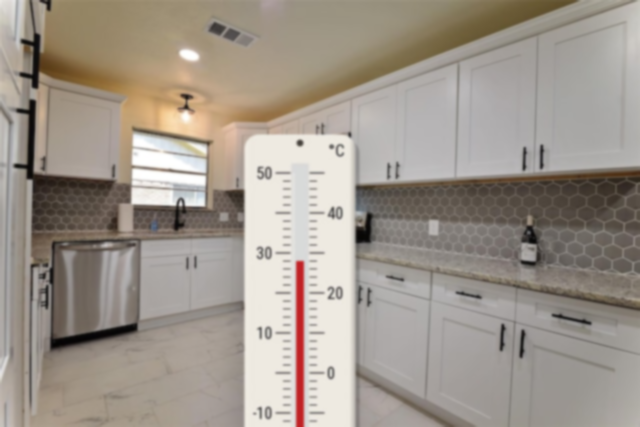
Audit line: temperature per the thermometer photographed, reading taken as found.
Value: 28 °C
